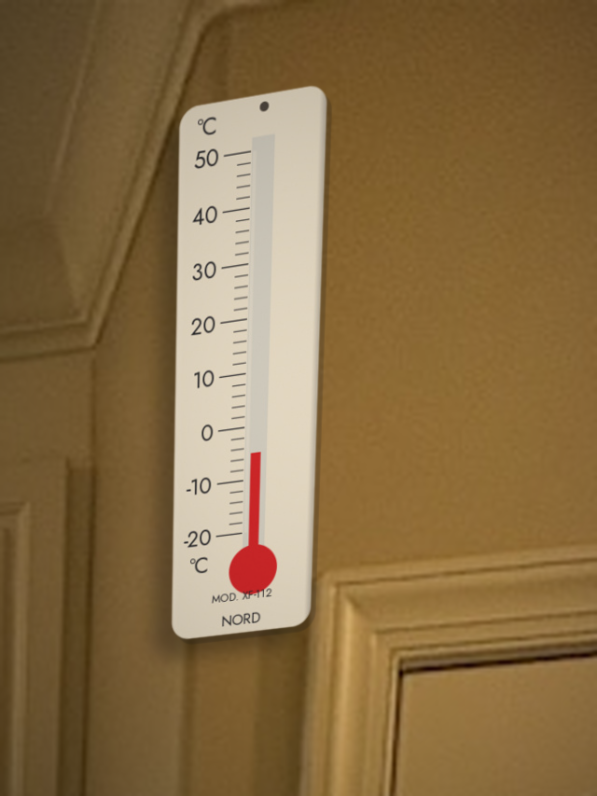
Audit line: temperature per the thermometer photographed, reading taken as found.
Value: -5 °C
